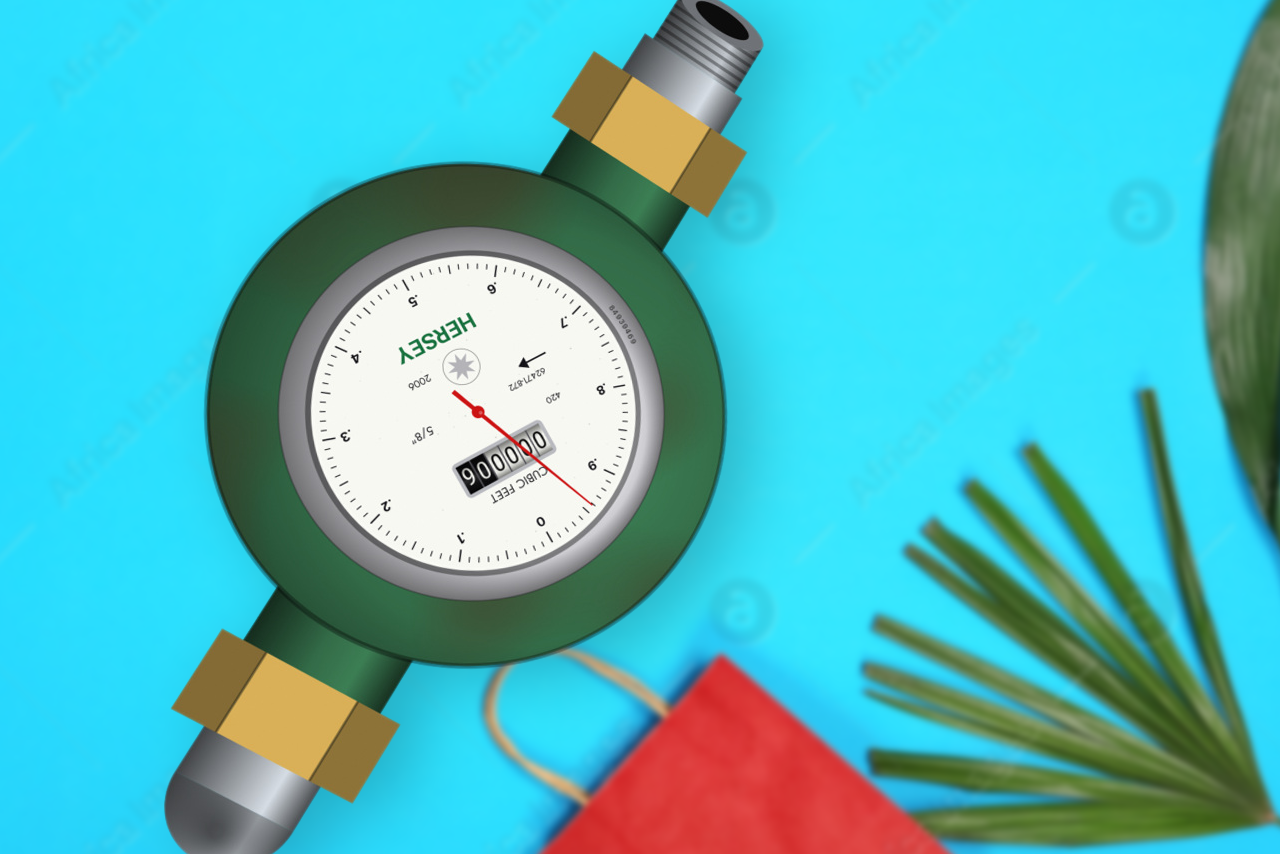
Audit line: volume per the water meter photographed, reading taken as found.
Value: 5.94 ft³
